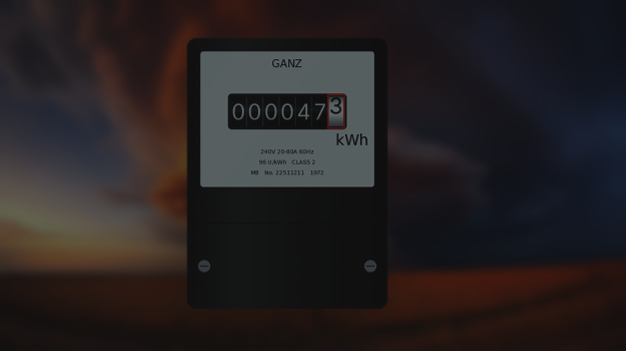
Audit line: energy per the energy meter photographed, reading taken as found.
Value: 47.3 kWh
